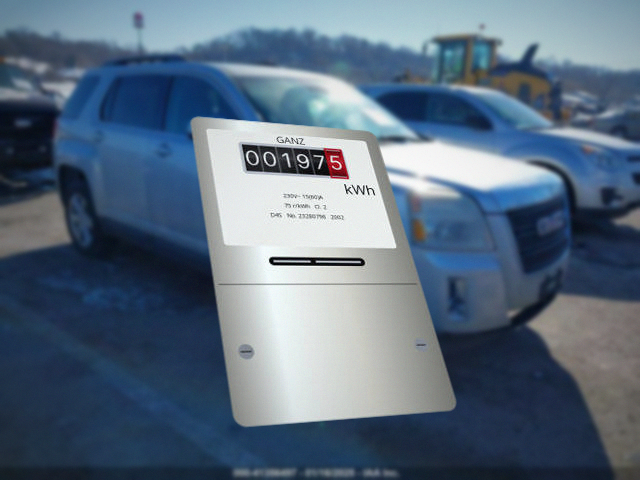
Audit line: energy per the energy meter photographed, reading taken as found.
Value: 197.5 kWh
